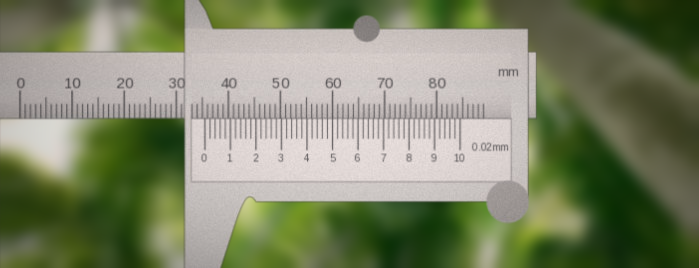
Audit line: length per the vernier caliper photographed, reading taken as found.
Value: 35.5 mm
